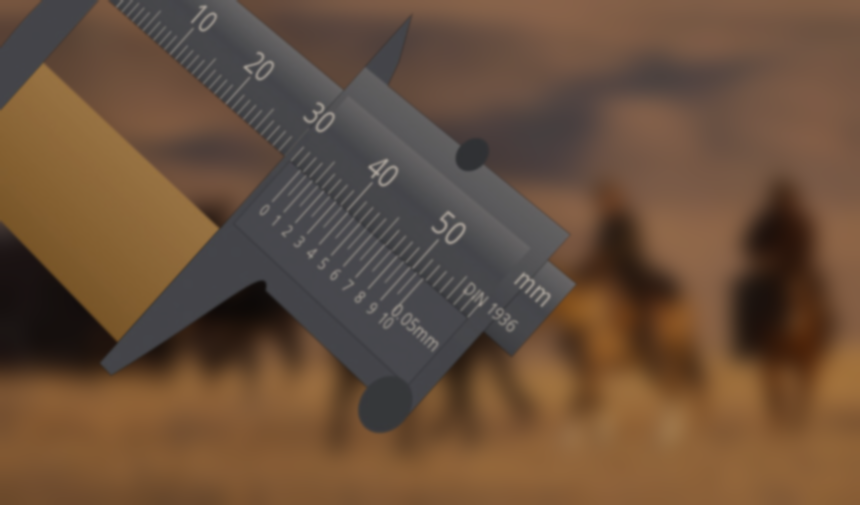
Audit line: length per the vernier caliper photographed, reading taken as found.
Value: 32.6 mm
